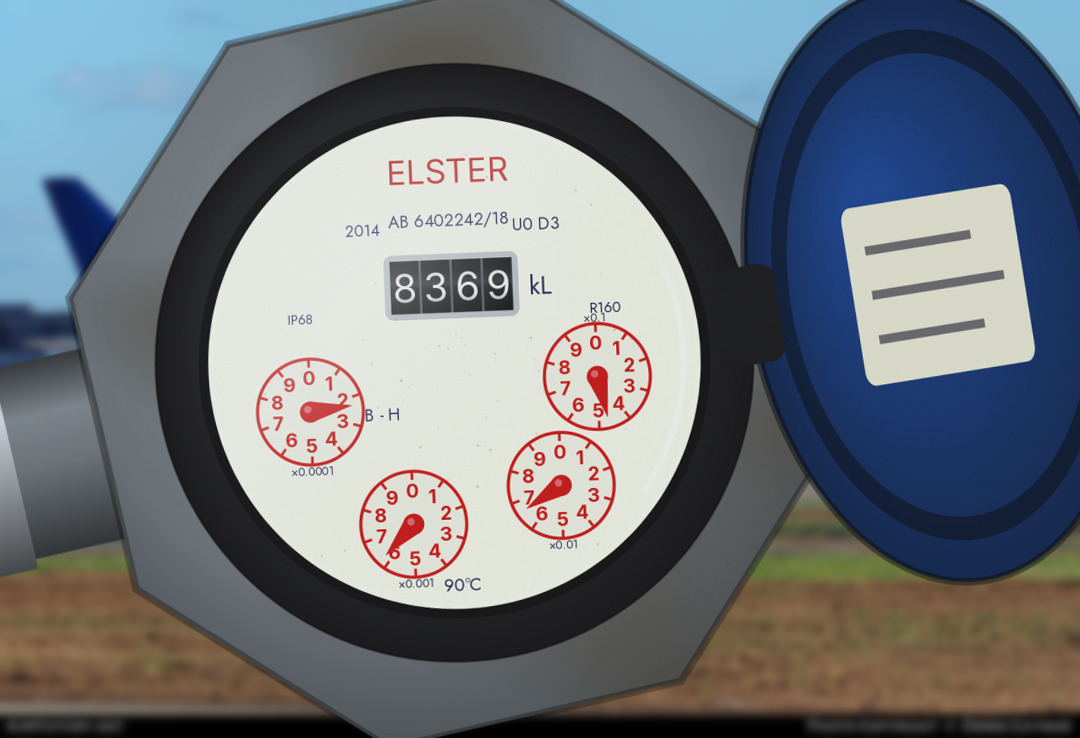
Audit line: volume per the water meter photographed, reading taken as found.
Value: 8369.4662 kL
